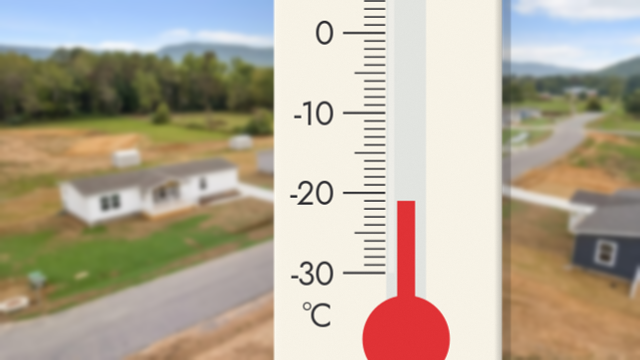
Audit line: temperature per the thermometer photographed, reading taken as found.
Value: -21 °C
